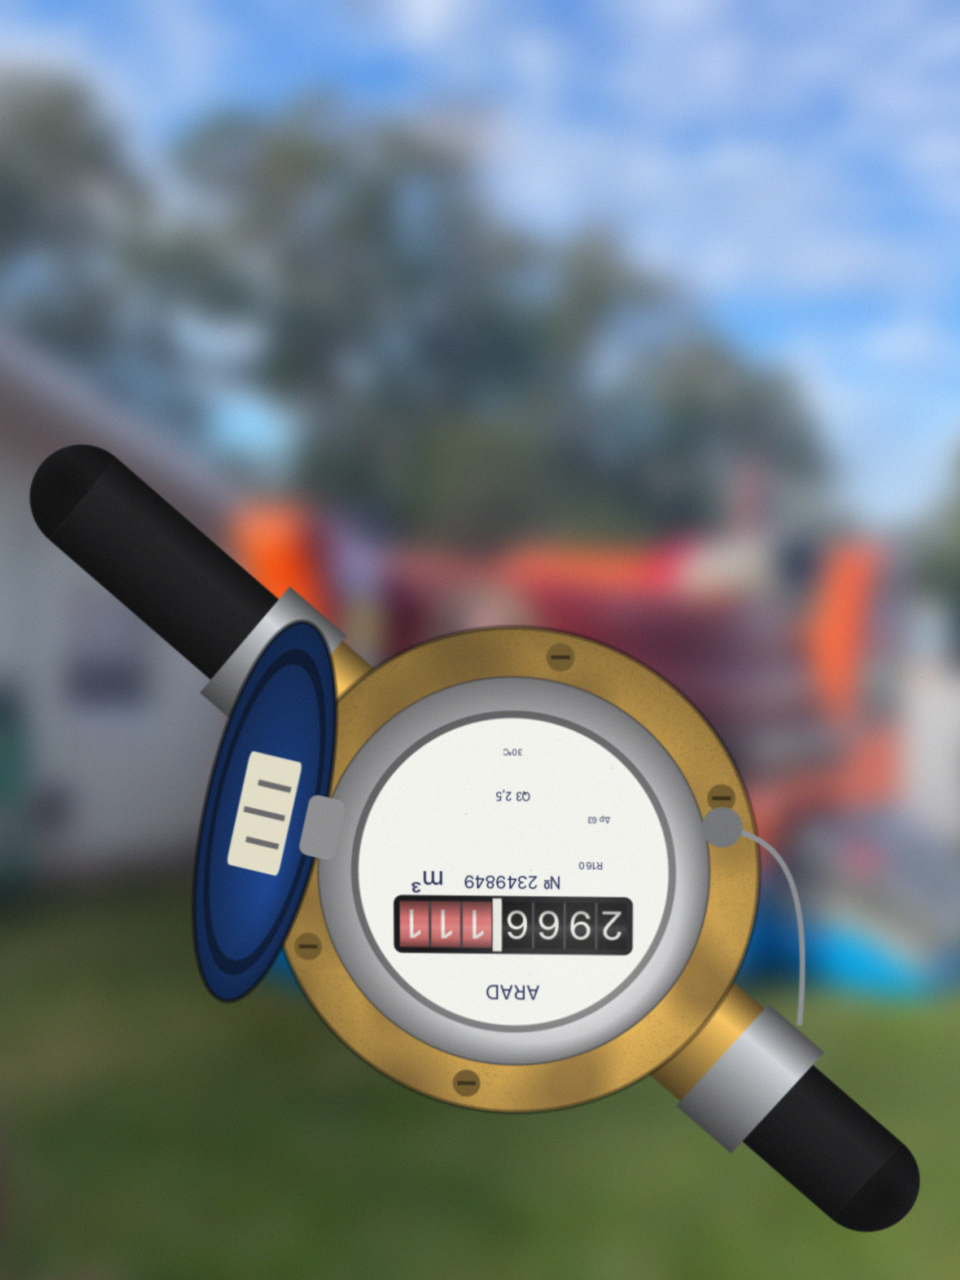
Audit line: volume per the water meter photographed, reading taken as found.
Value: 2966.111 m³
